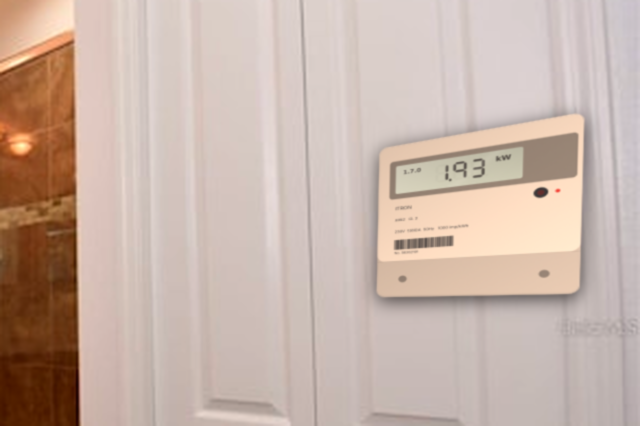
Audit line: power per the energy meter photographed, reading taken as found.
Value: 1.93 kW
